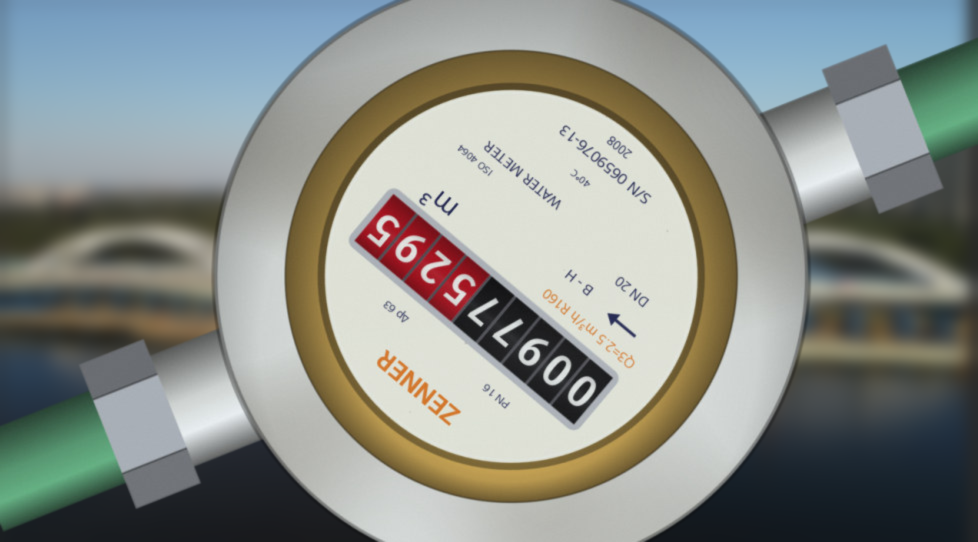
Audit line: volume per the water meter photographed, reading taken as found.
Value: 977.5295 m³
